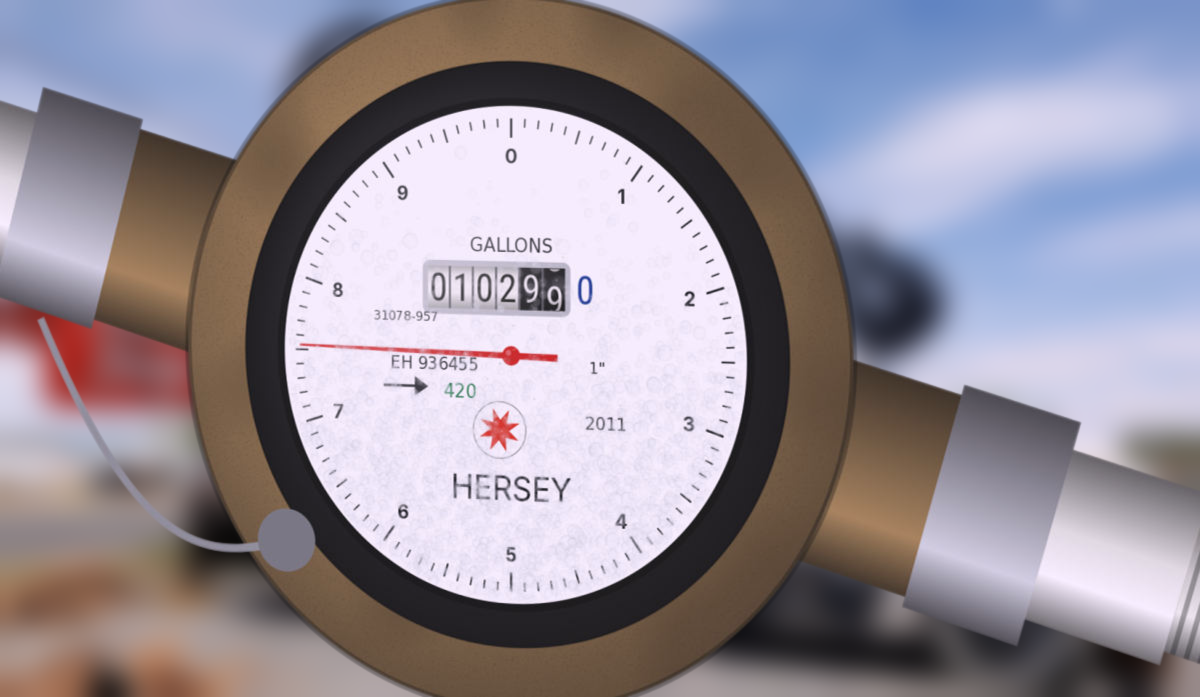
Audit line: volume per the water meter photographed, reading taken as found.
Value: 102987.5 gal
